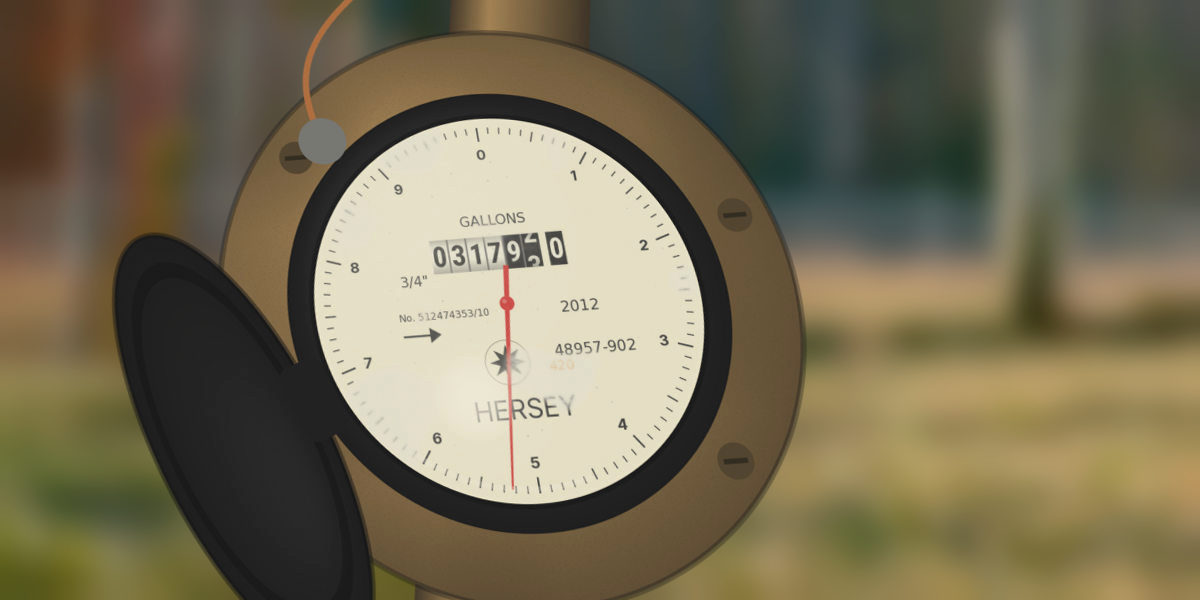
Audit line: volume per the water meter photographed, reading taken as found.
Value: 317925.2 gal
